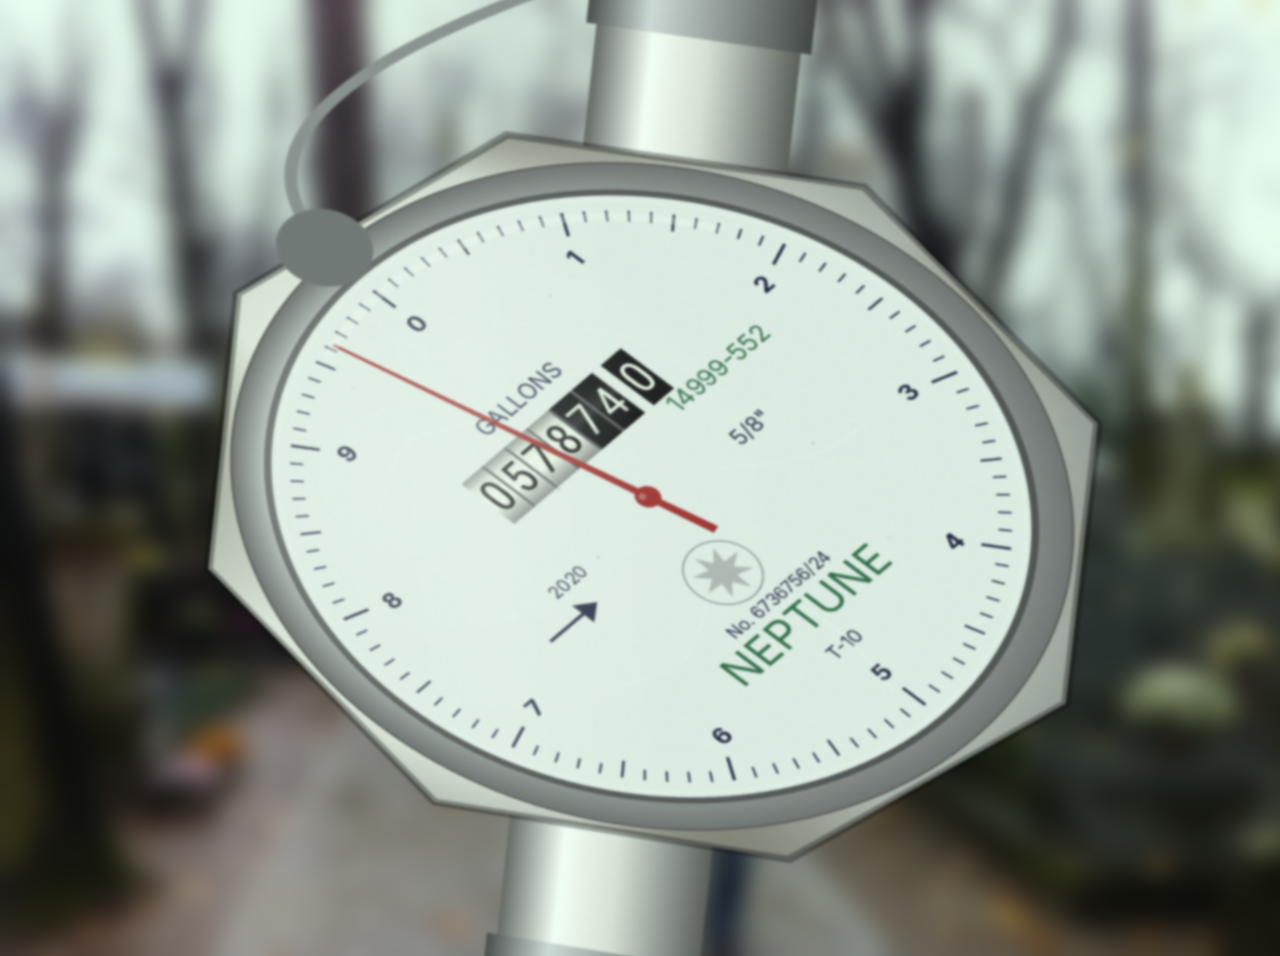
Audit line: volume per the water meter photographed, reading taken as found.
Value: 578739.6 gal
